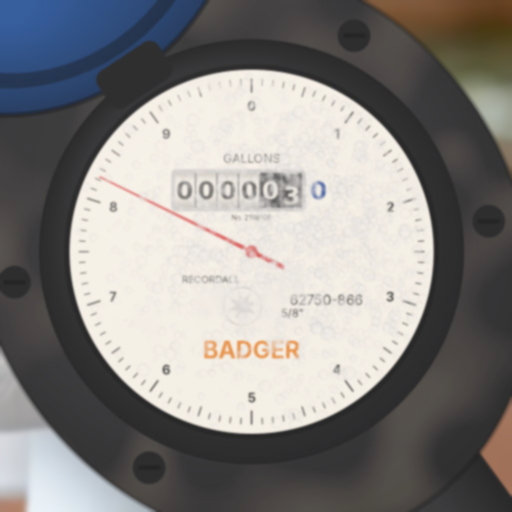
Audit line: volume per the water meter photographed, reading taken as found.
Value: 28.2 gal
